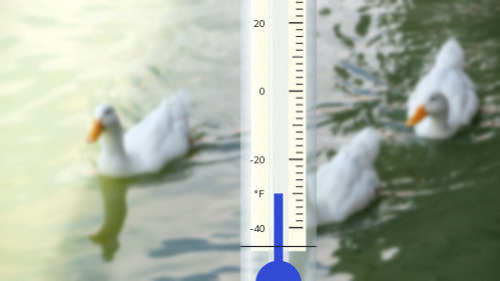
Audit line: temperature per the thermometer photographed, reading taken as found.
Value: -30 °F
